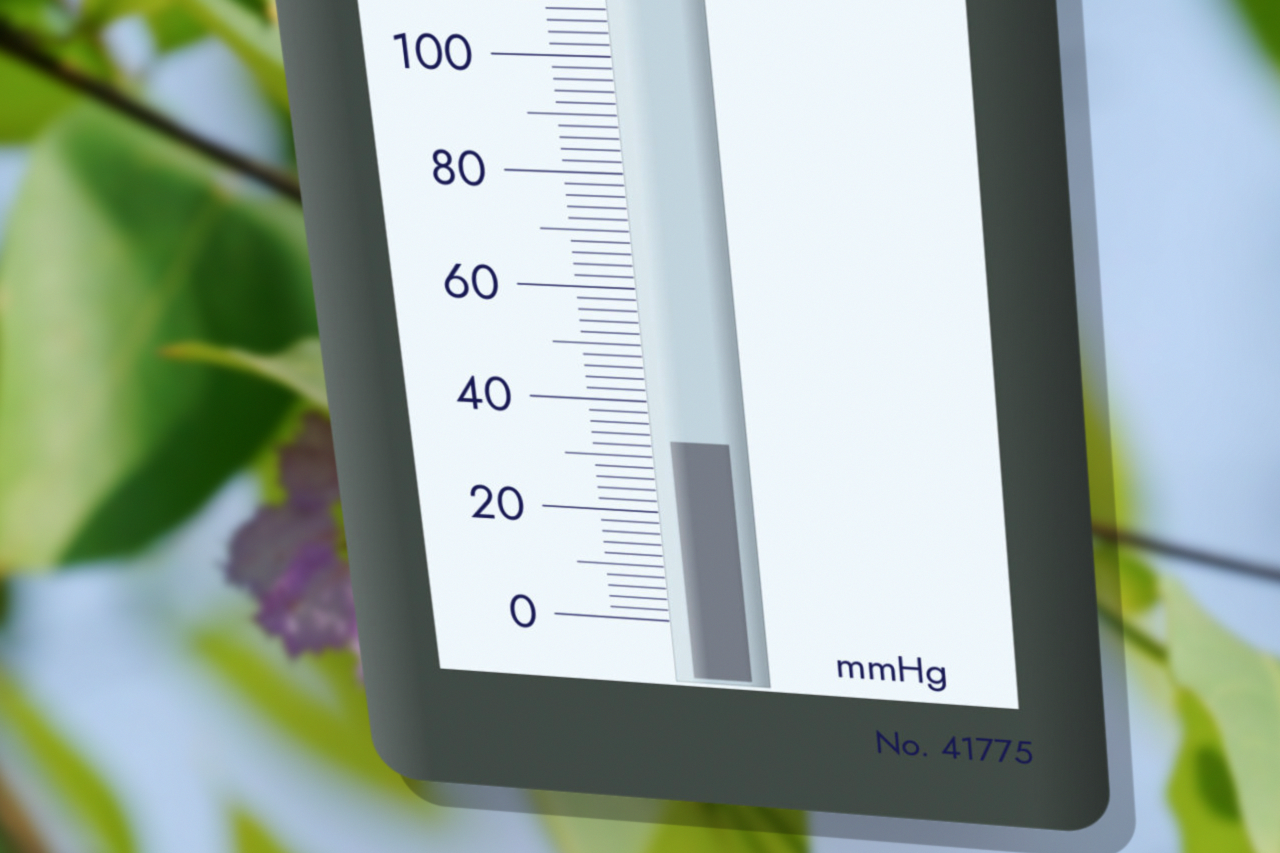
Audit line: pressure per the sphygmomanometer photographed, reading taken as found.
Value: 33 mmHg
